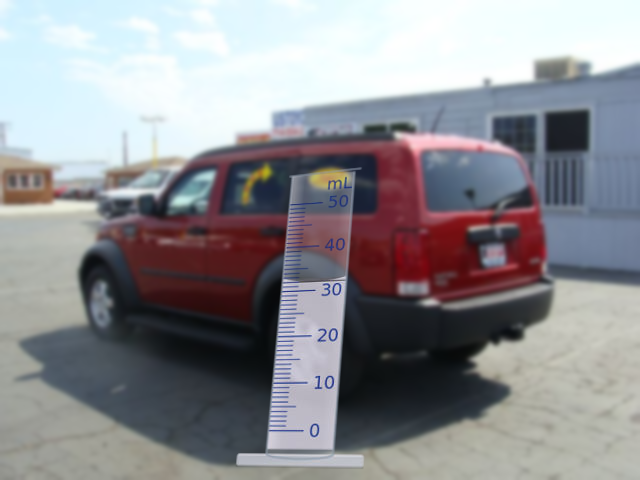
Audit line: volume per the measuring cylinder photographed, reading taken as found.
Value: 32 mL
